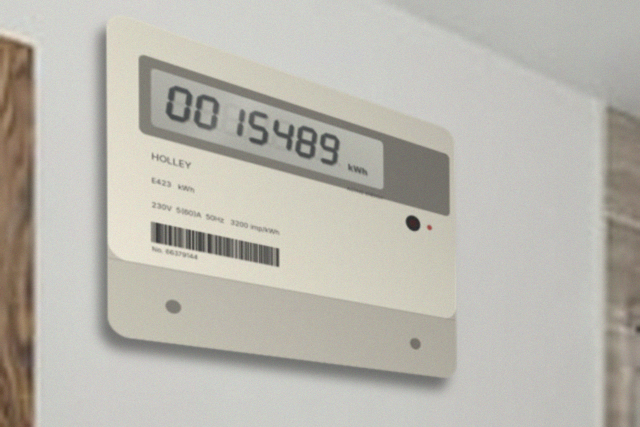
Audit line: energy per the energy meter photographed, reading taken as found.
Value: 15489 kWh
